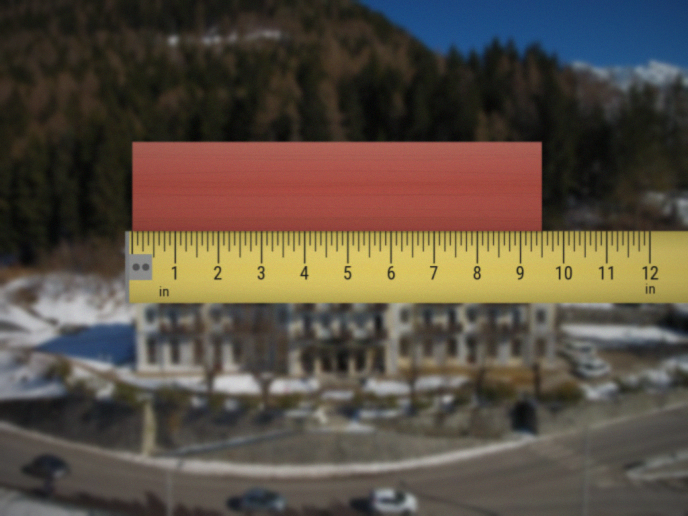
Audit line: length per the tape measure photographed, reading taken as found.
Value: 9.5 in
